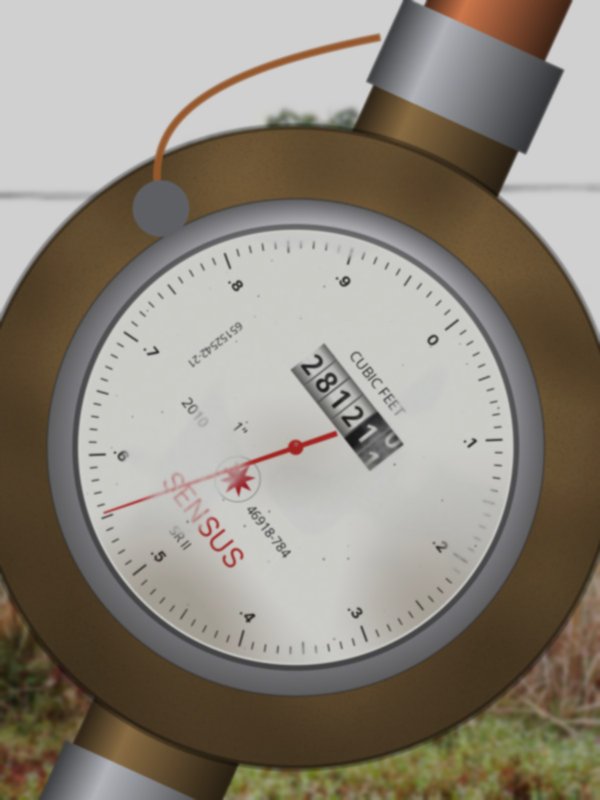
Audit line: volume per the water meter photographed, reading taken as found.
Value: 281210.55 ft³
